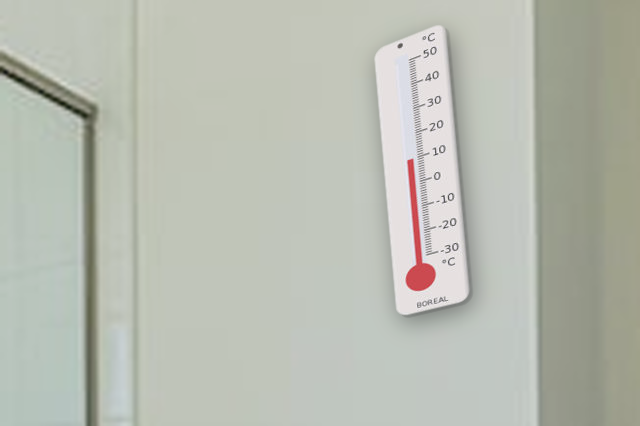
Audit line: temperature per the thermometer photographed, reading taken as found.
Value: 10 °C
